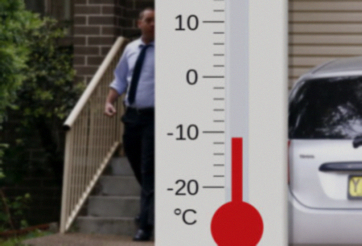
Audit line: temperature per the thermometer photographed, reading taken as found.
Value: -11 °C
